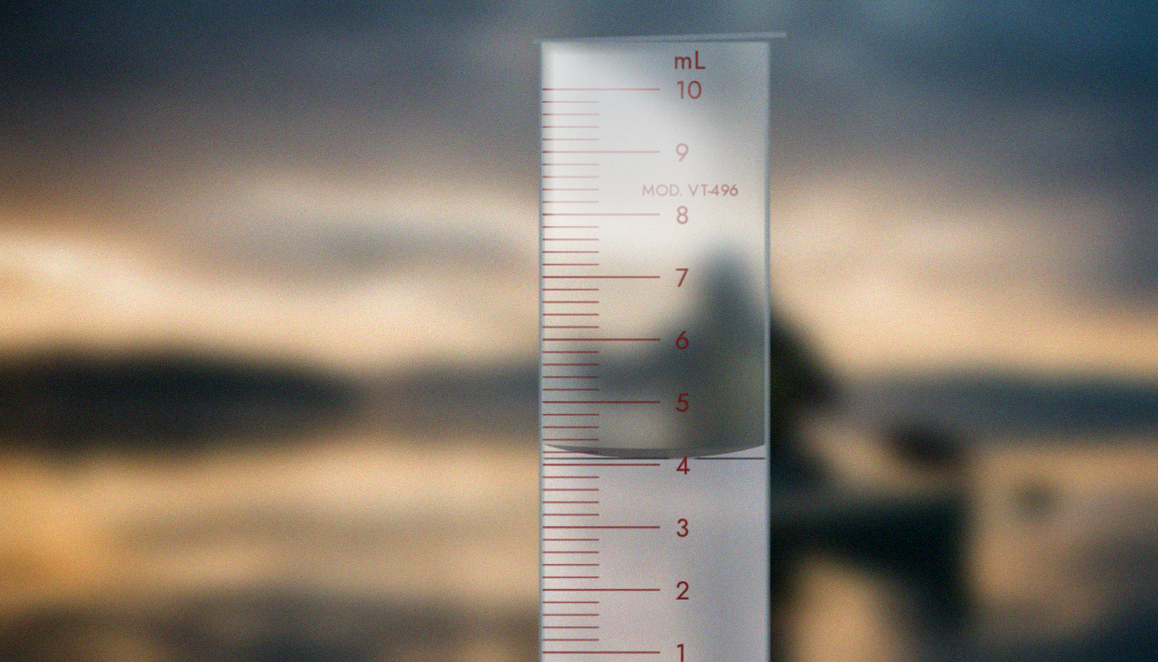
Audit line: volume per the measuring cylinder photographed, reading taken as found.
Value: 4.1 mL
